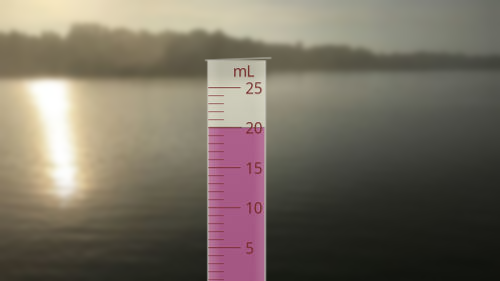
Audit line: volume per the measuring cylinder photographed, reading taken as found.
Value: 20 mL
